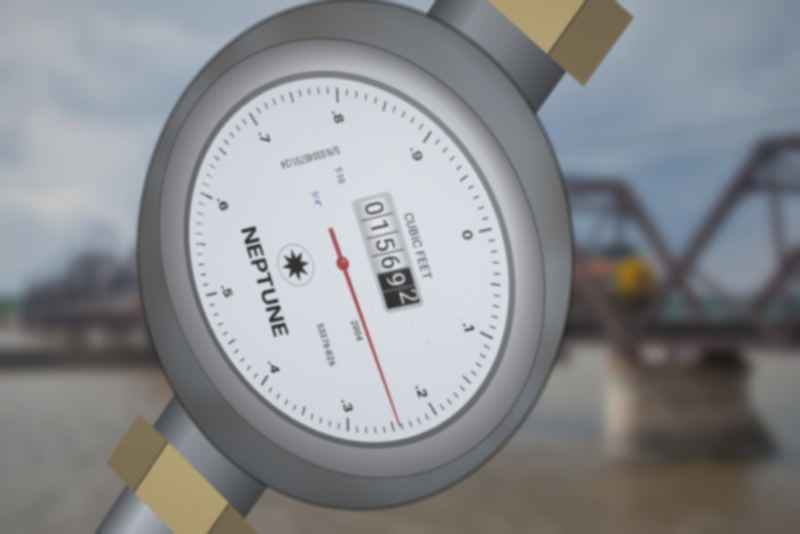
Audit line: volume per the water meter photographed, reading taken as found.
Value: 15692.24 ft³
